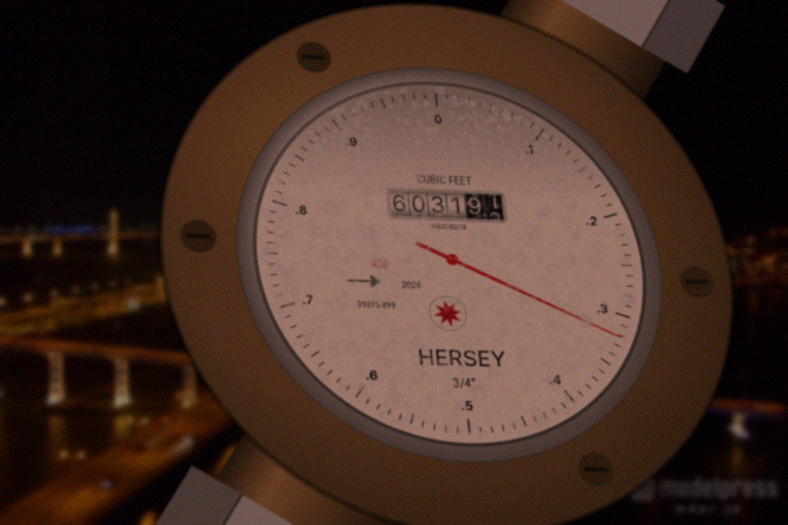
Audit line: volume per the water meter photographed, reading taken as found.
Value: 603191.32 ft³
